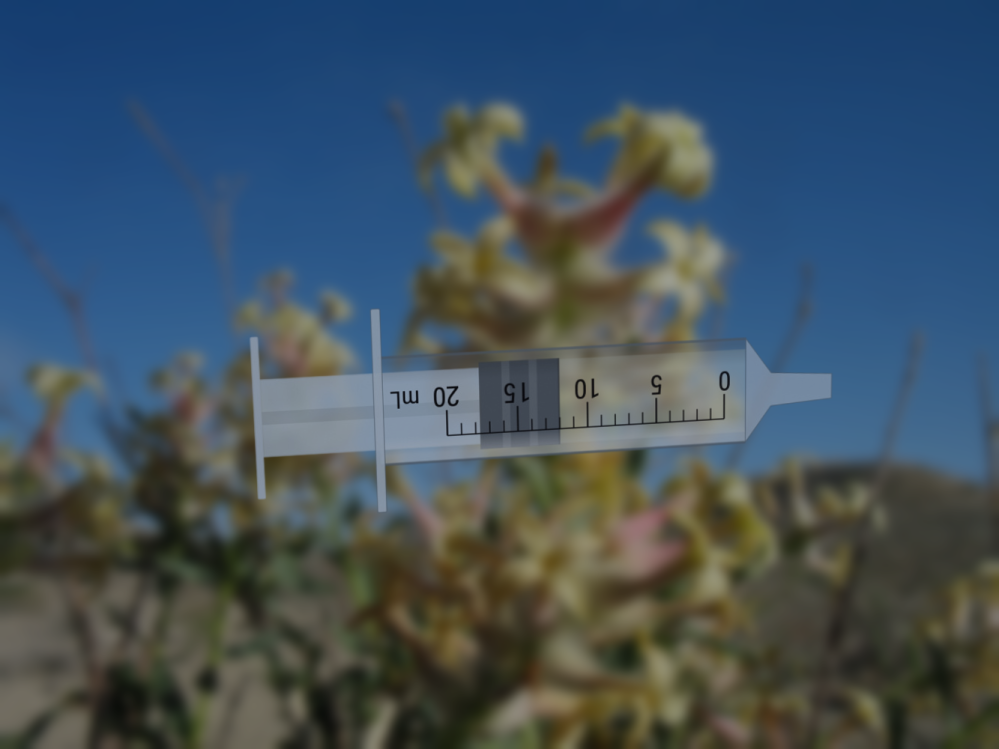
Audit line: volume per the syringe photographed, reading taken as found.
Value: 12 mL
